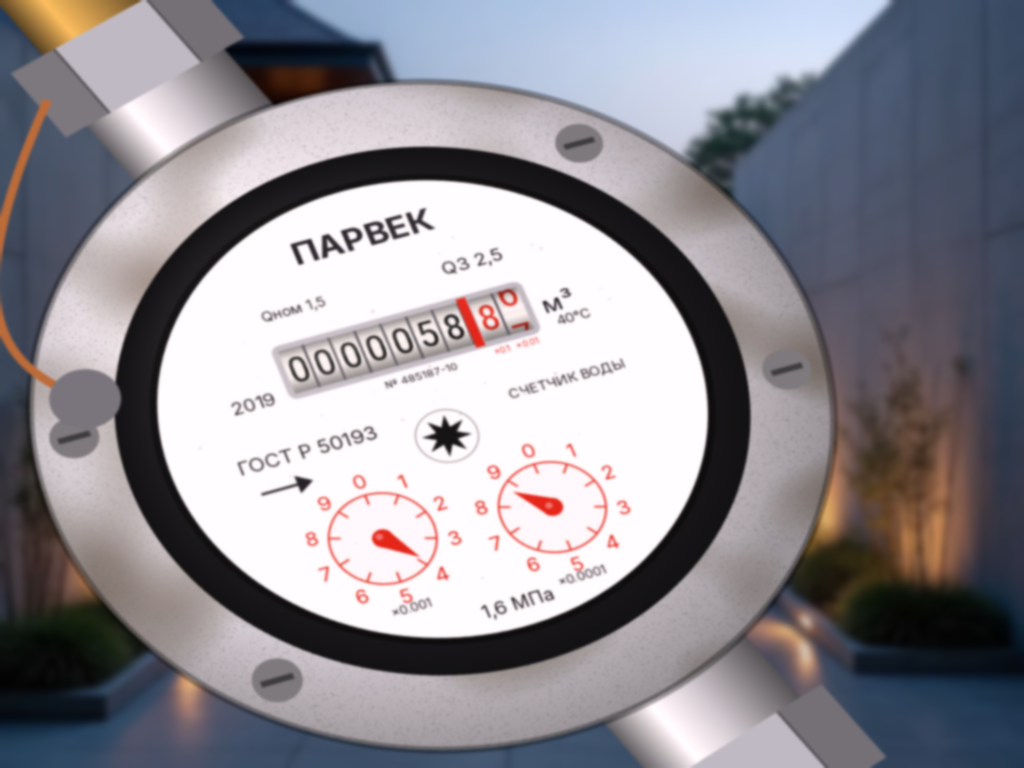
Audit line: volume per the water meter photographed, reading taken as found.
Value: 58.8638 m³
